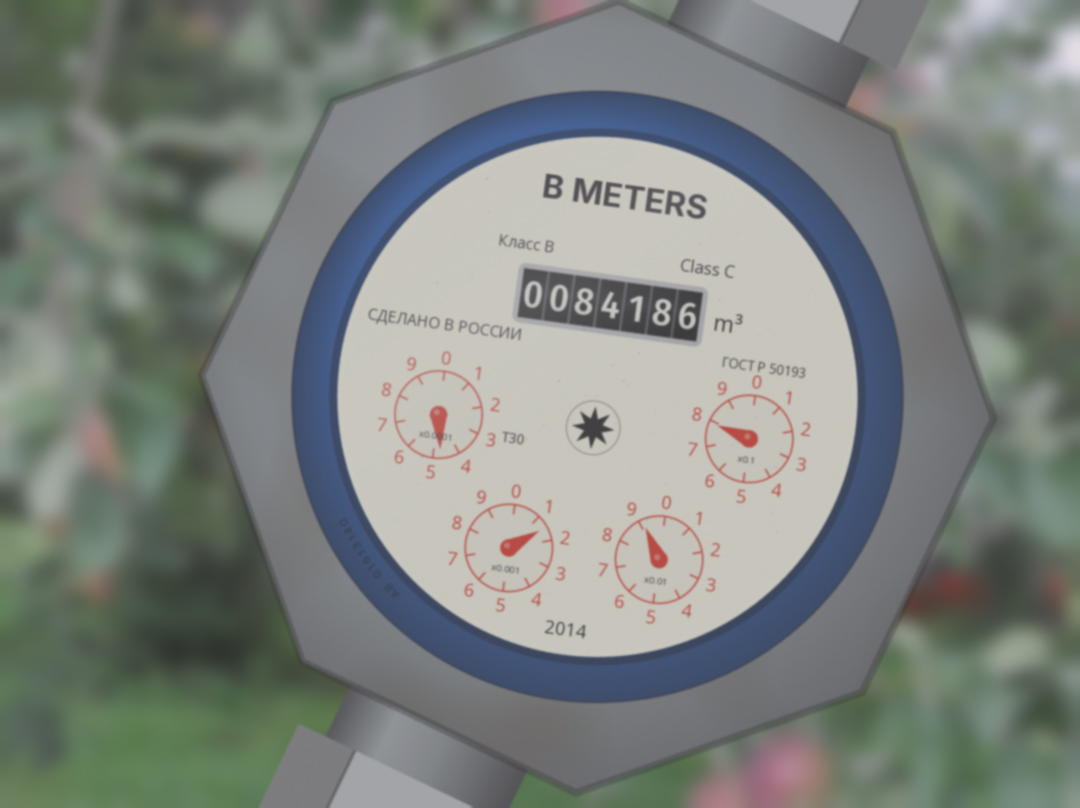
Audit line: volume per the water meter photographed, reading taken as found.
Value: 84186.7914 m³
